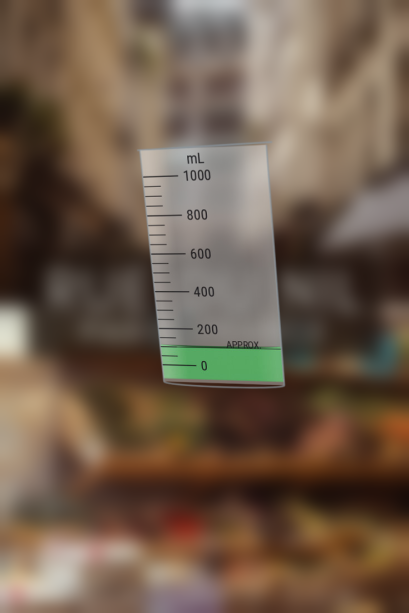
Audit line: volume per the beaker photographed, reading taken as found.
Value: 100 mL
